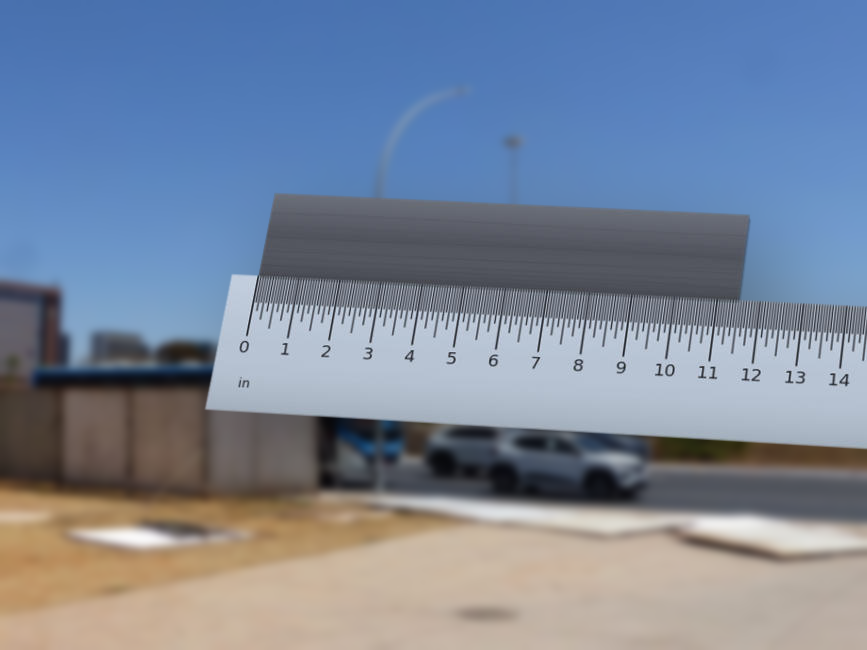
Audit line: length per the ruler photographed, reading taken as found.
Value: 11.5 in
